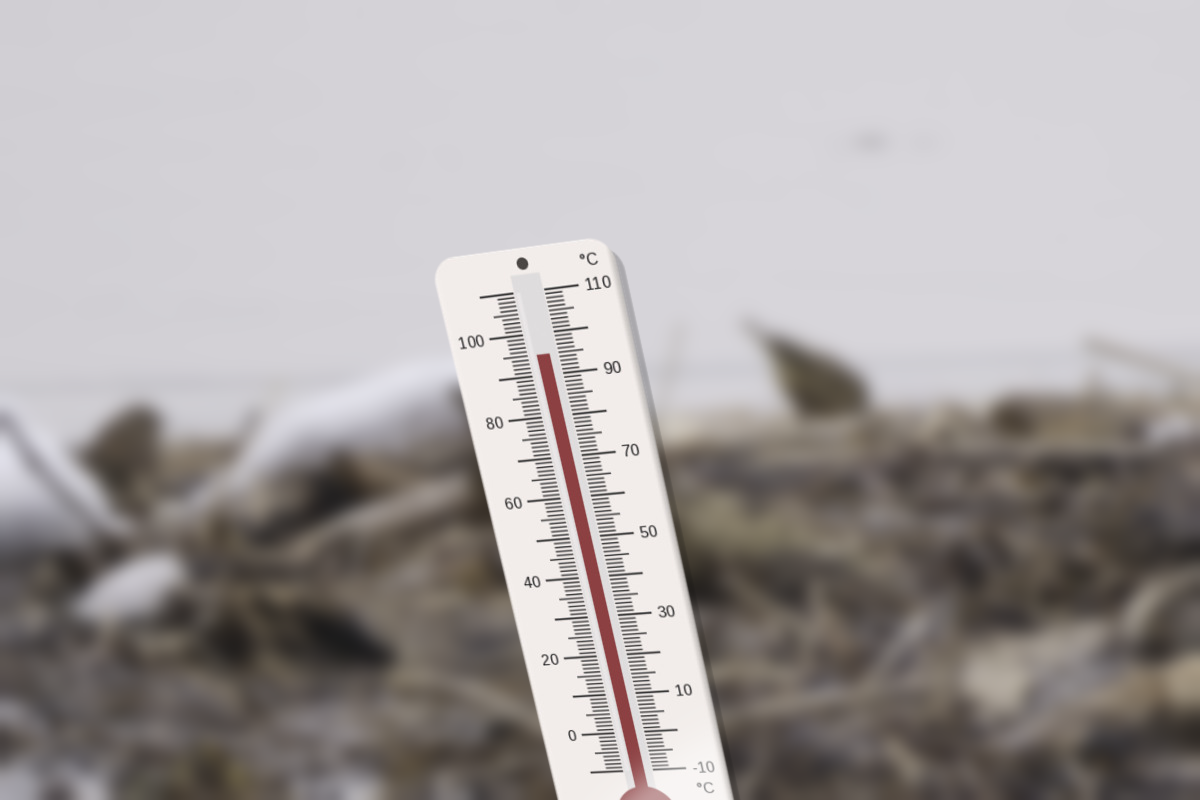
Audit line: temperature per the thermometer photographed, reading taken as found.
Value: 95 °C
